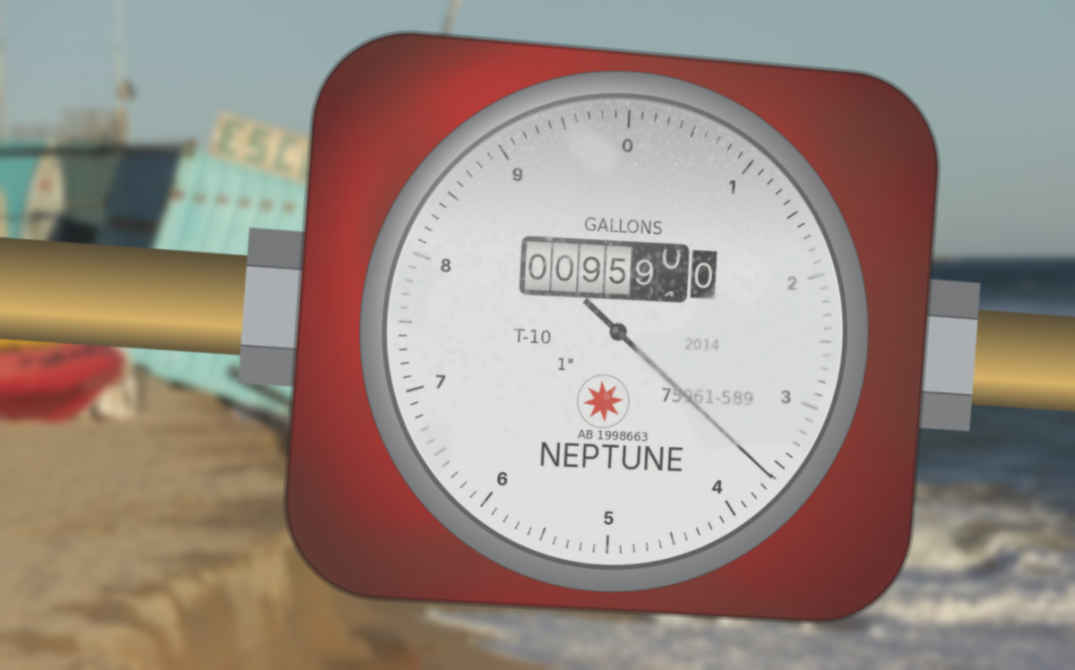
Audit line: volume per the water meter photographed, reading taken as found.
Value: 95903.6 gal
